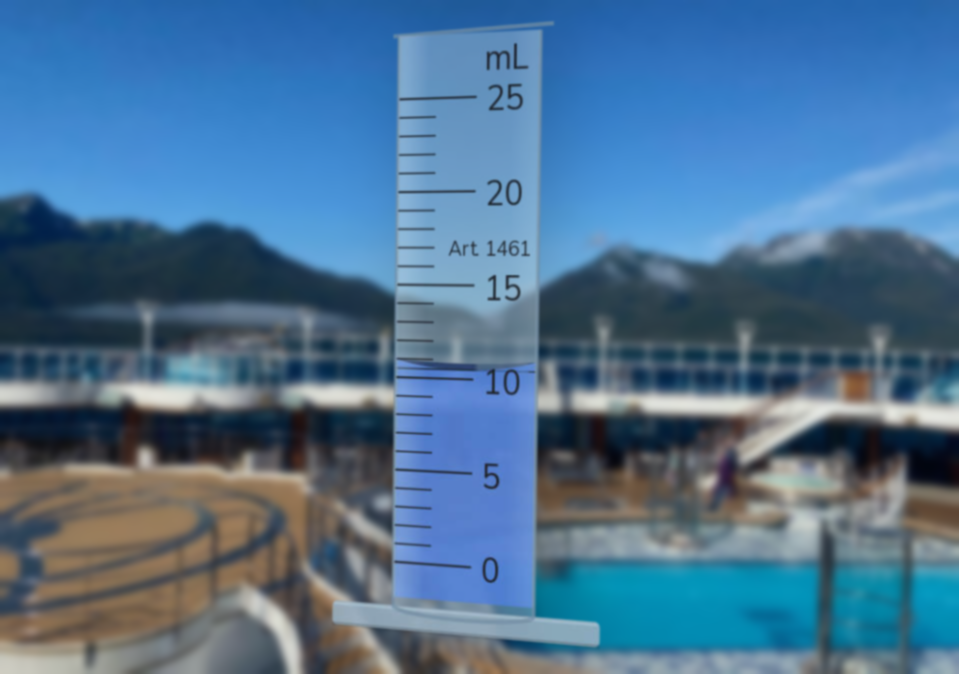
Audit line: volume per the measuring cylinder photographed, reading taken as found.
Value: 10.5 mL
